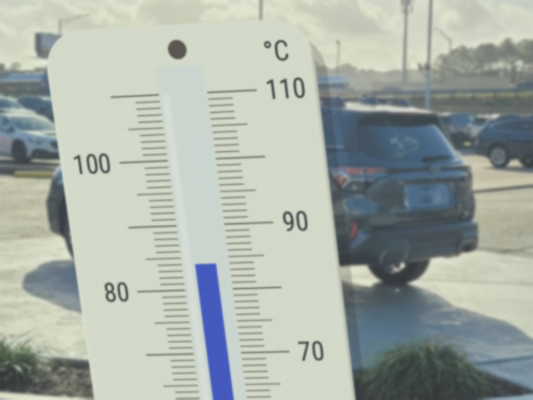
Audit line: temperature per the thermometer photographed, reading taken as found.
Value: 84 °C
